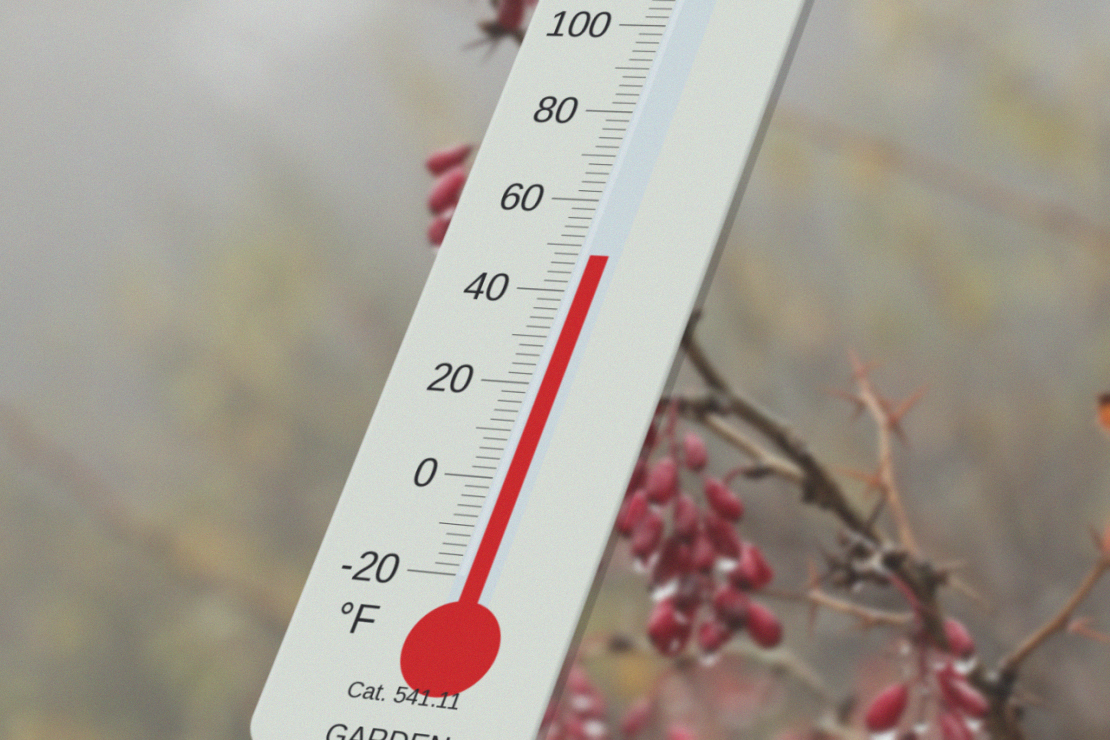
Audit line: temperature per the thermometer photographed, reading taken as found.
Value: 48 °F
